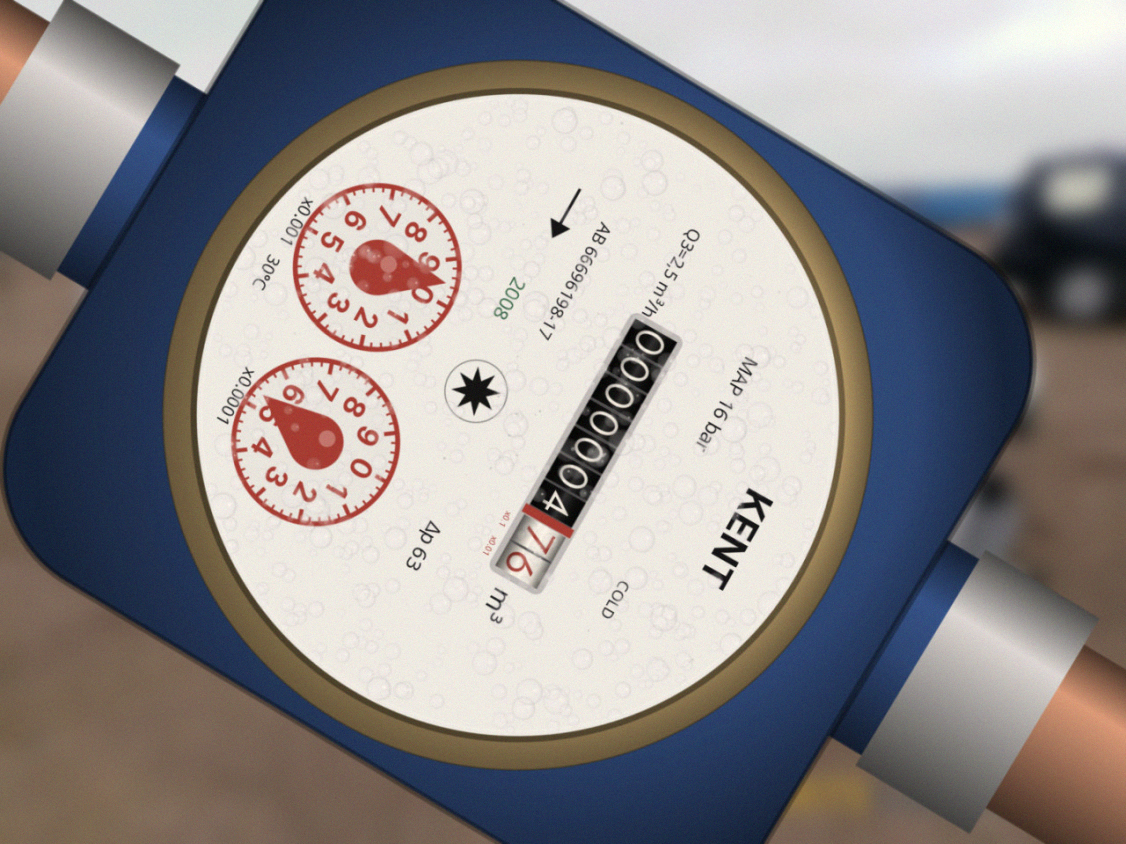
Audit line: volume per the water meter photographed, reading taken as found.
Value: 4.7595 m³
